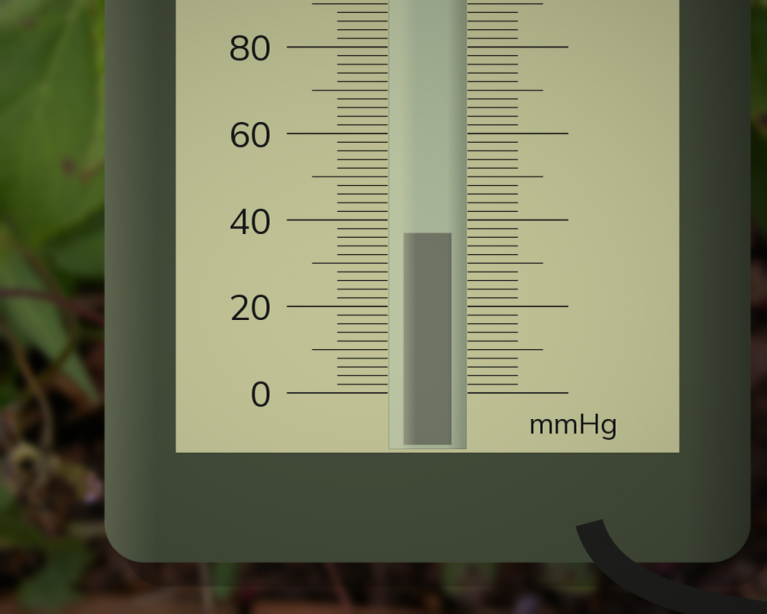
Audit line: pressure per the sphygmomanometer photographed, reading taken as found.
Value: 37 mmHg
